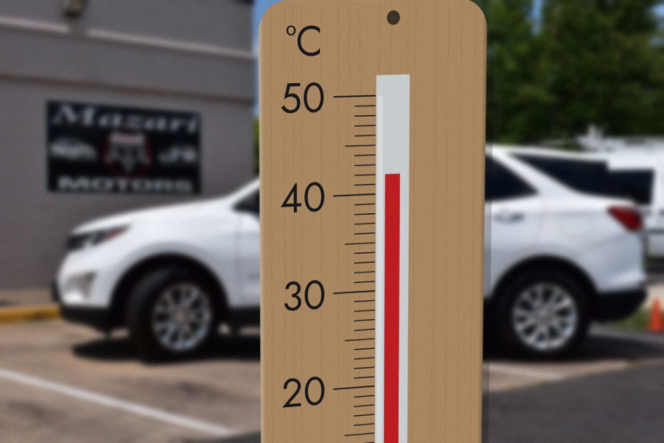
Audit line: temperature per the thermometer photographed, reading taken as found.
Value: 42 °C
